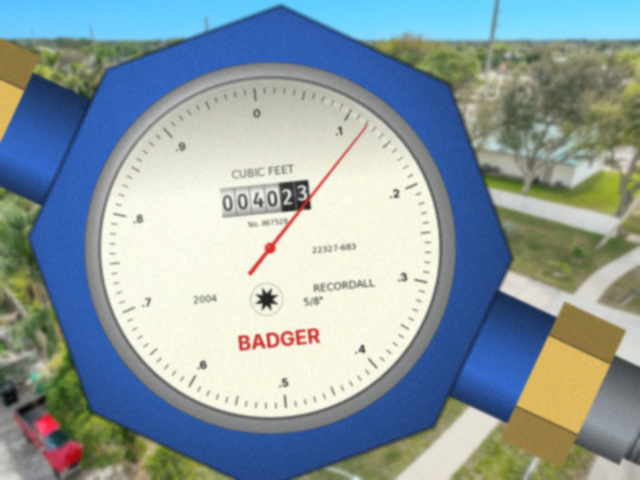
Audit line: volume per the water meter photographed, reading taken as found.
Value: 4023.12 ft³
